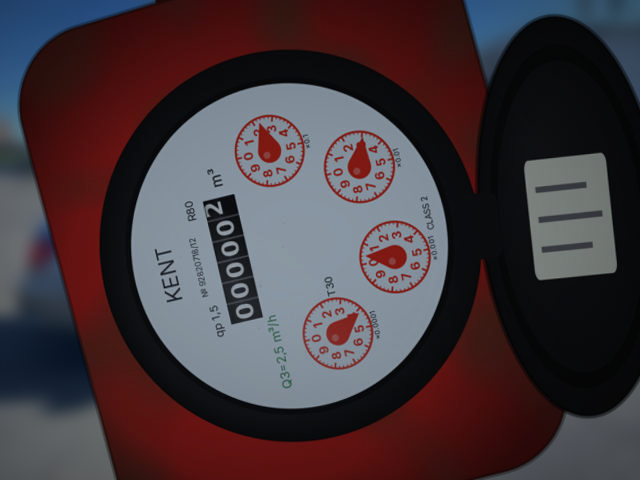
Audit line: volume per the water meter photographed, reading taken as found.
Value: 2.2304 m³
